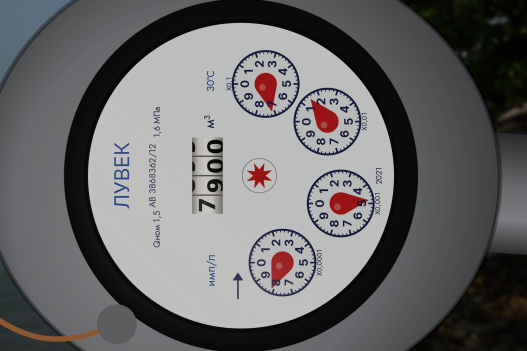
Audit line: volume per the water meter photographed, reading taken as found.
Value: 7899.7148 m³
